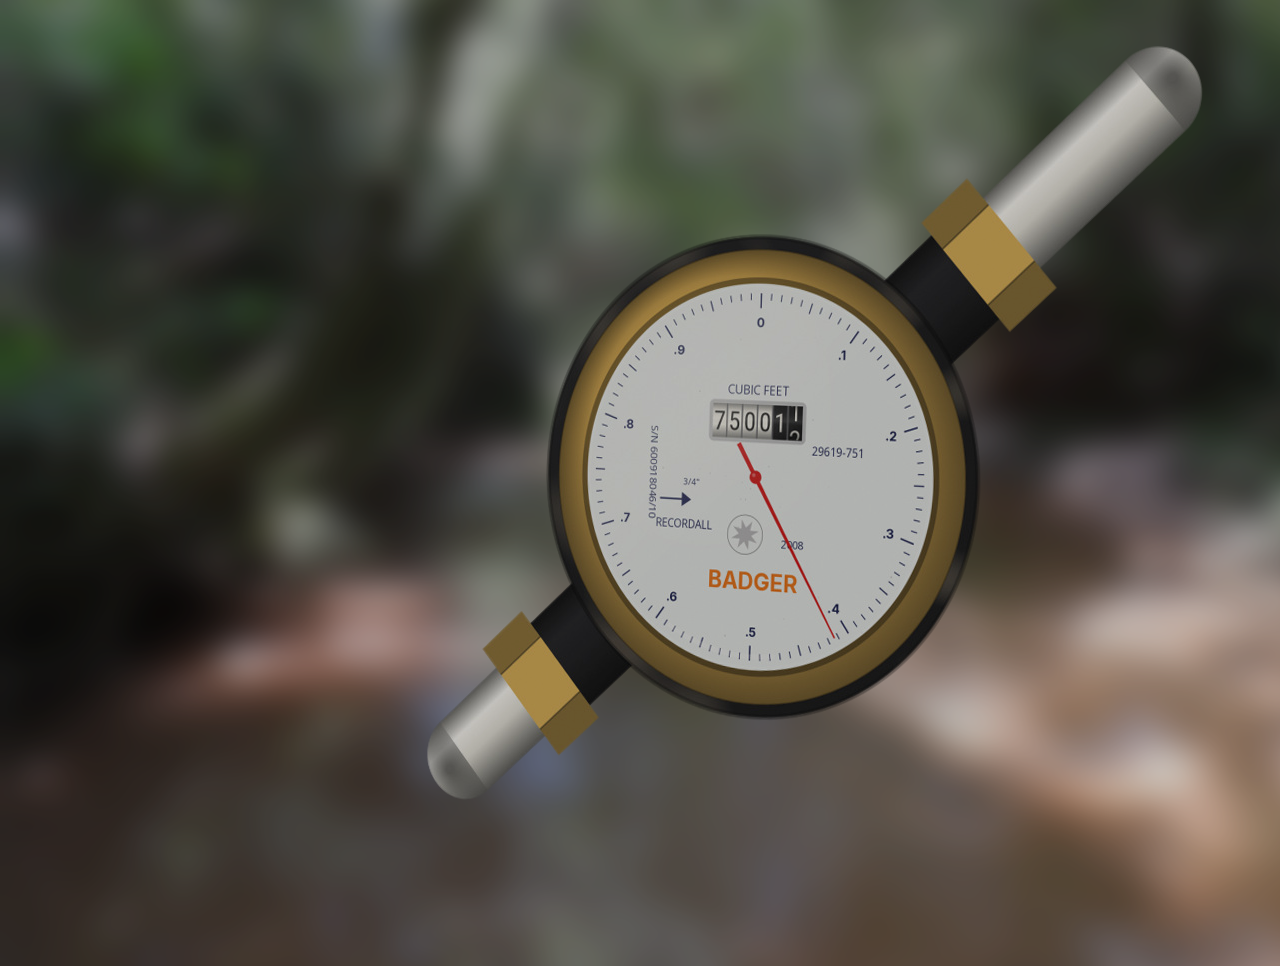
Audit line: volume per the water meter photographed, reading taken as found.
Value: 750011.41 ft³
